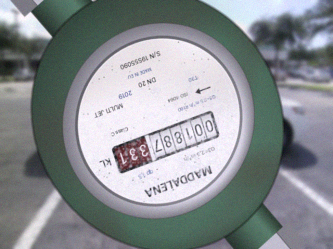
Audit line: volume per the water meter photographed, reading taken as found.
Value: 1887.331 kL
